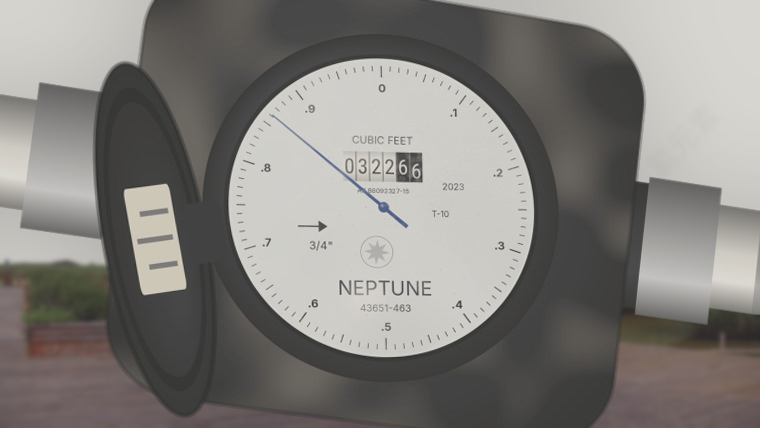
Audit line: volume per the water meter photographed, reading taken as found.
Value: 32265.86 ft³
